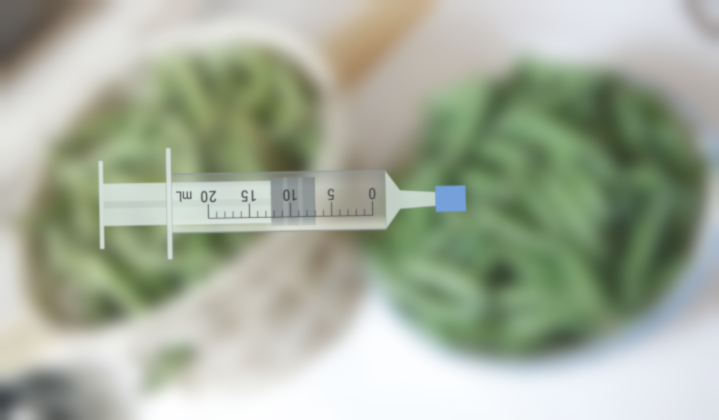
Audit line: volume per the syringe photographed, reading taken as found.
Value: 7 mL
